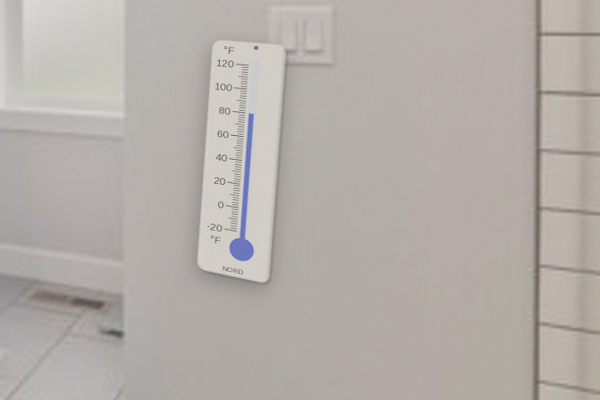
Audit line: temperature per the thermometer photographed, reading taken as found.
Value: 80 °F
